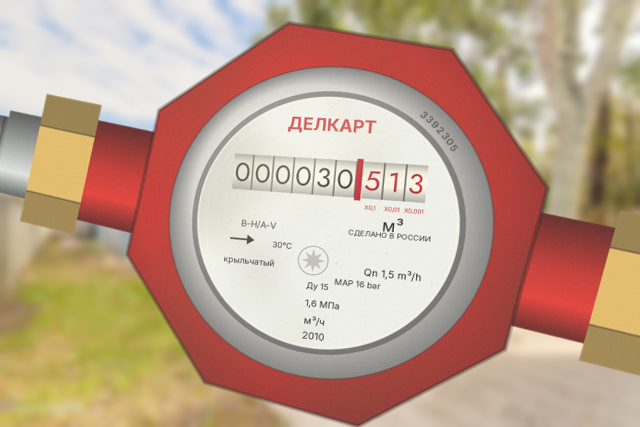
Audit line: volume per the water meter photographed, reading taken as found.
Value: 30.513 m³
